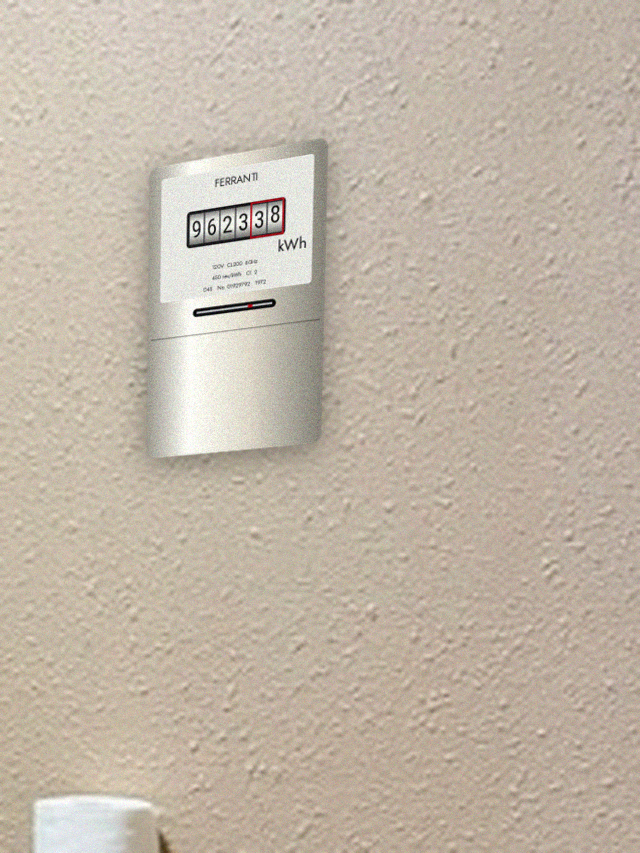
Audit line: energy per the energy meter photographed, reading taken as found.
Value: 9623.38 kWh
